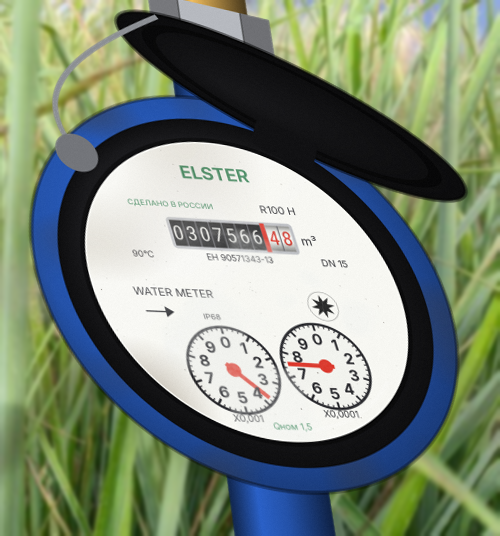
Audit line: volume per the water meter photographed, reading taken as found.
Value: 307566.4837 m³
